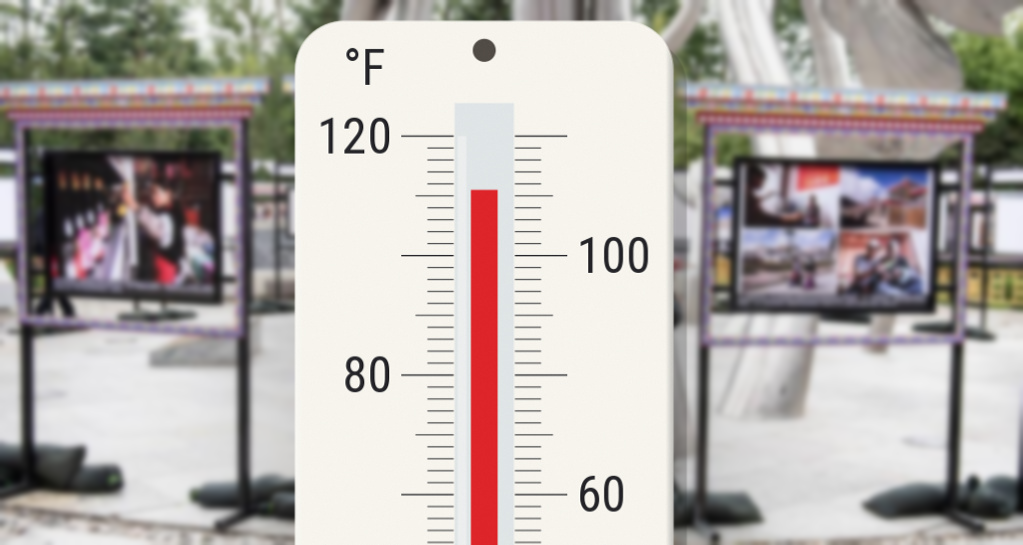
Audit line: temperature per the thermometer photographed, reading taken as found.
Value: 111 °F
